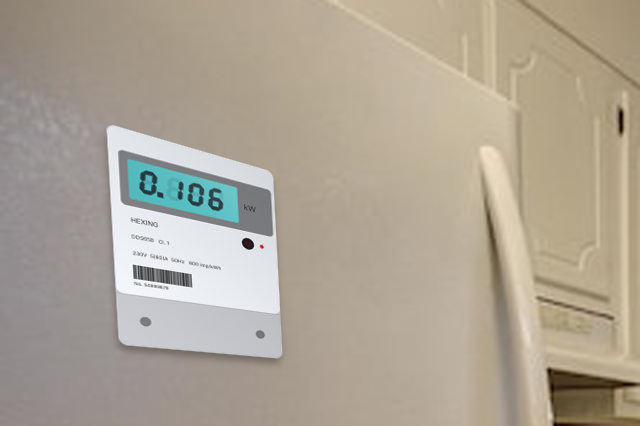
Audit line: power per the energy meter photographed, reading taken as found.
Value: 0.106 kW
